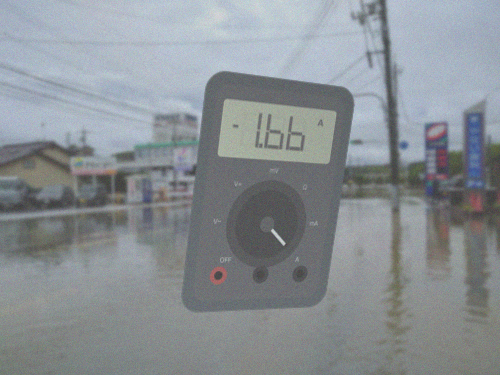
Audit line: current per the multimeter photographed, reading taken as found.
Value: -1.66 A
